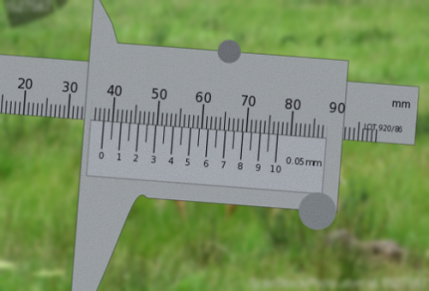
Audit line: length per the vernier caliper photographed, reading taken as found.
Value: 38.0 mm
